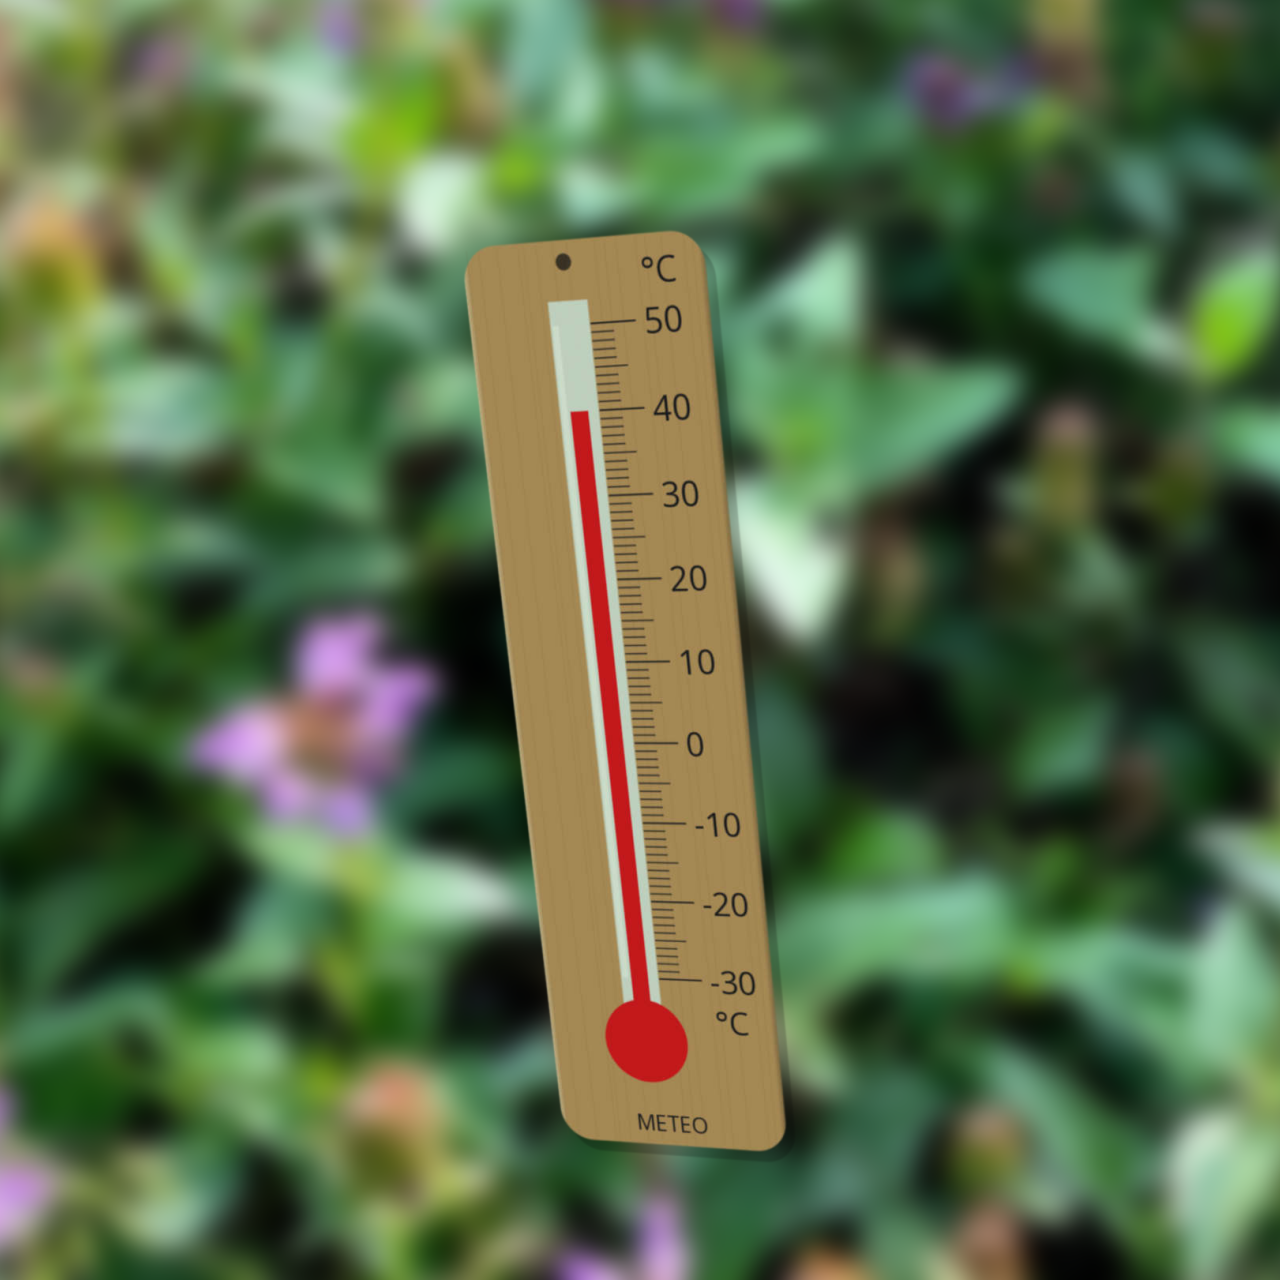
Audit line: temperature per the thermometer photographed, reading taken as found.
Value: 40 °C
